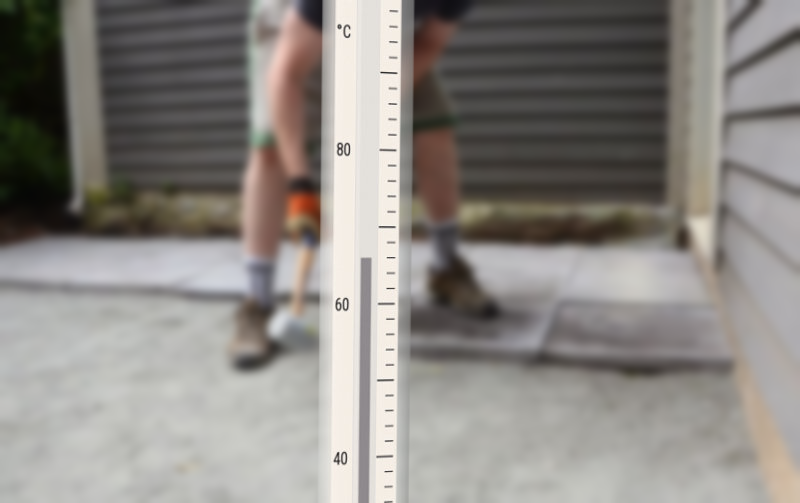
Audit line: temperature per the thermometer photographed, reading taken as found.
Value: 66 °C
